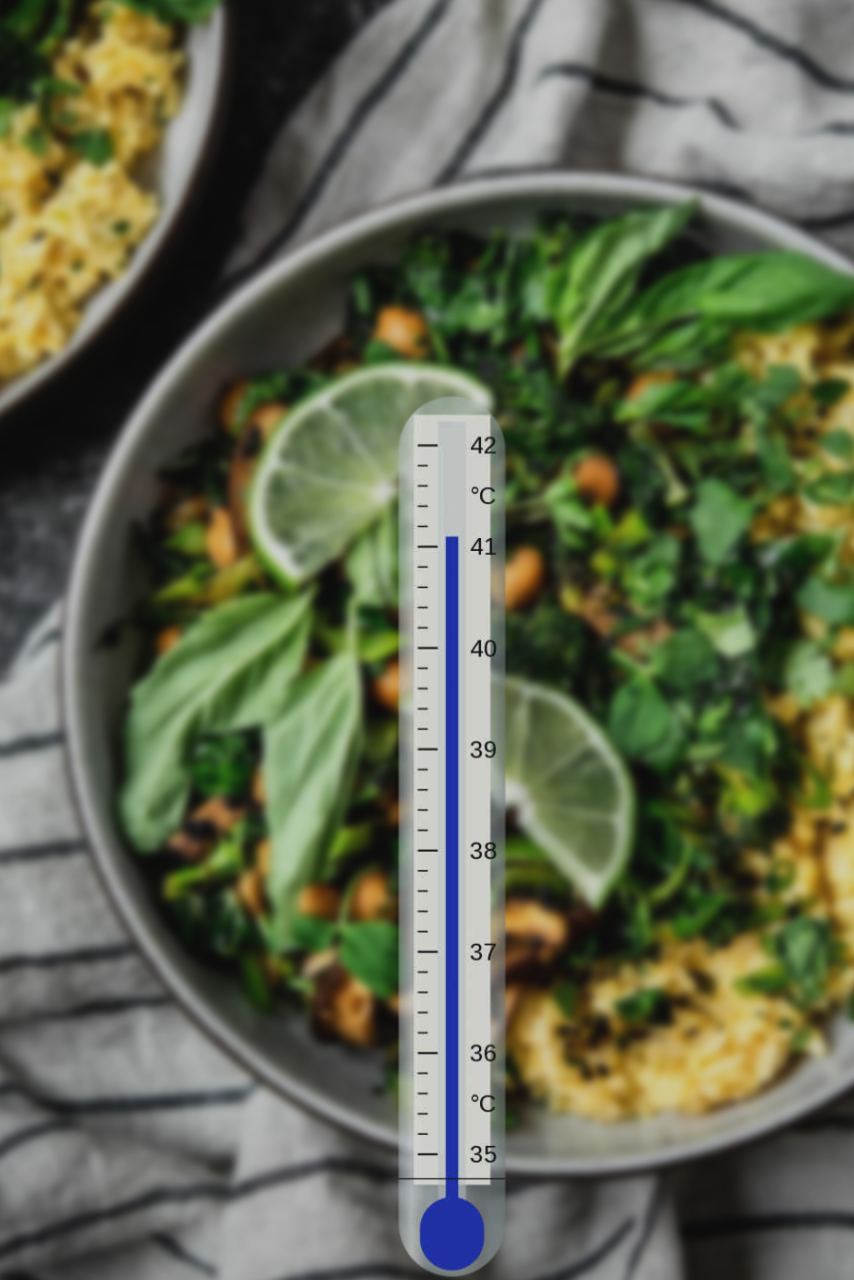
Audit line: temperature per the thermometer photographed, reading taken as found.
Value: 41.1 °C
